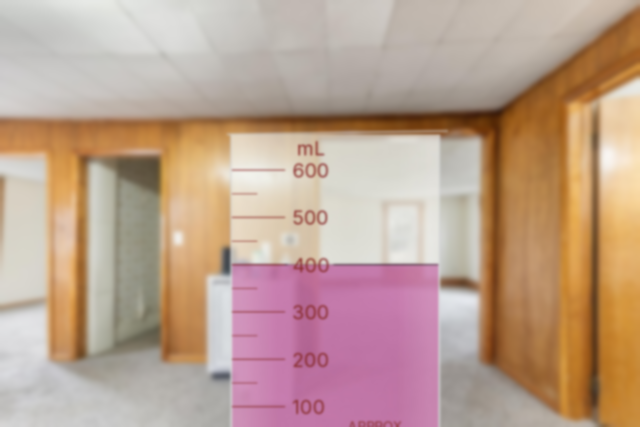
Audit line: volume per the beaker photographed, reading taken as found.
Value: 400 mL
